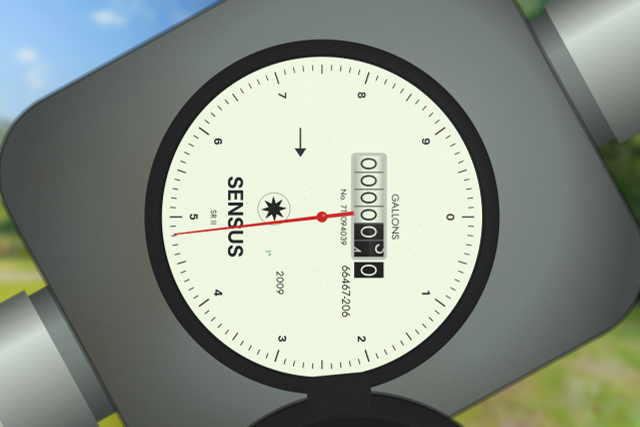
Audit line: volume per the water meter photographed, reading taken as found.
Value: 34.8 gal
